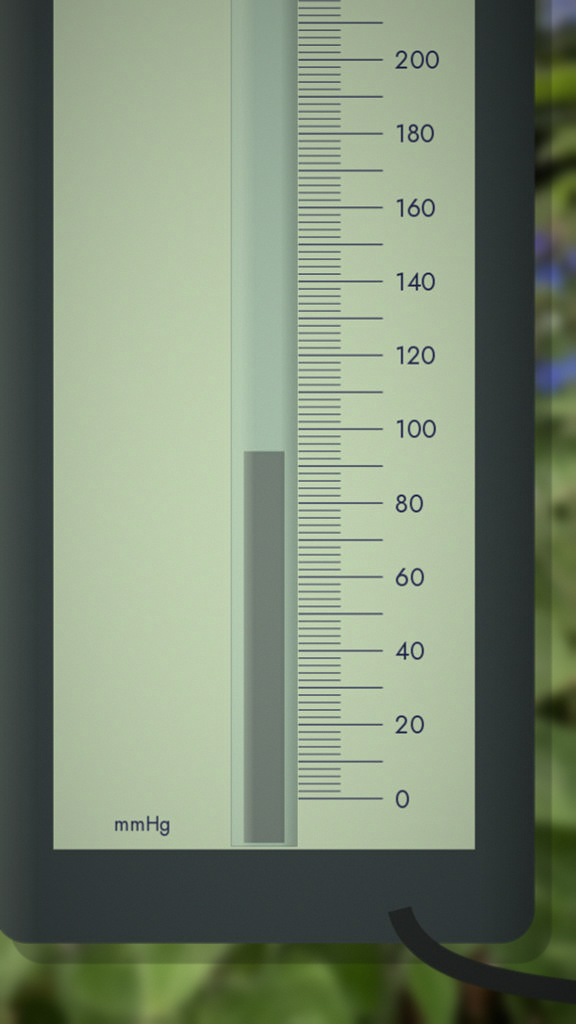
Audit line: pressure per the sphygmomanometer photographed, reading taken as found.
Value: 94 mmHg
